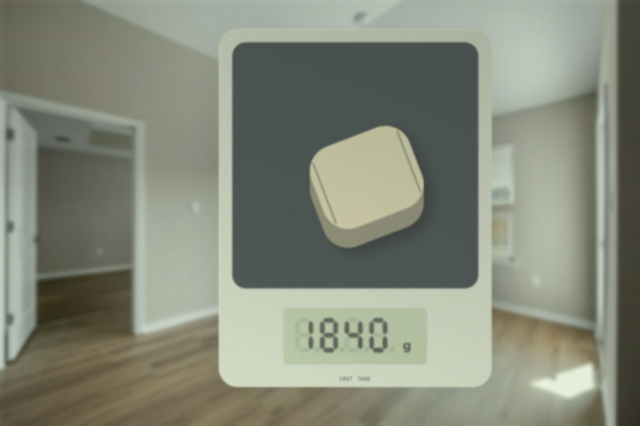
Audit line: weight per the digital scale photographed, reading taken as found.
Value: 1840 g
